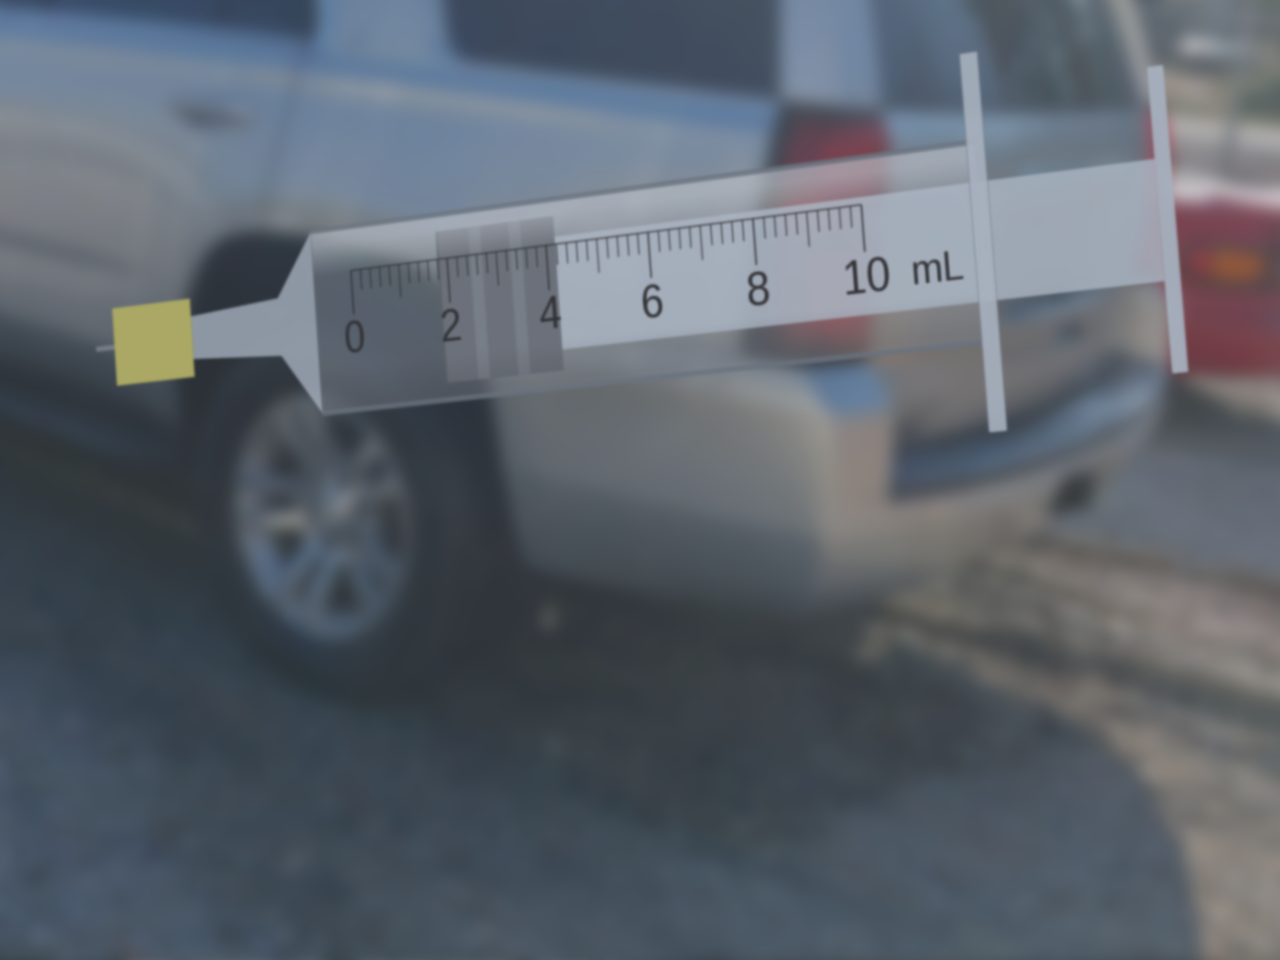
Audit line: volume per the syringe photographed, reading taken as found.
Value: 1.8 mL
